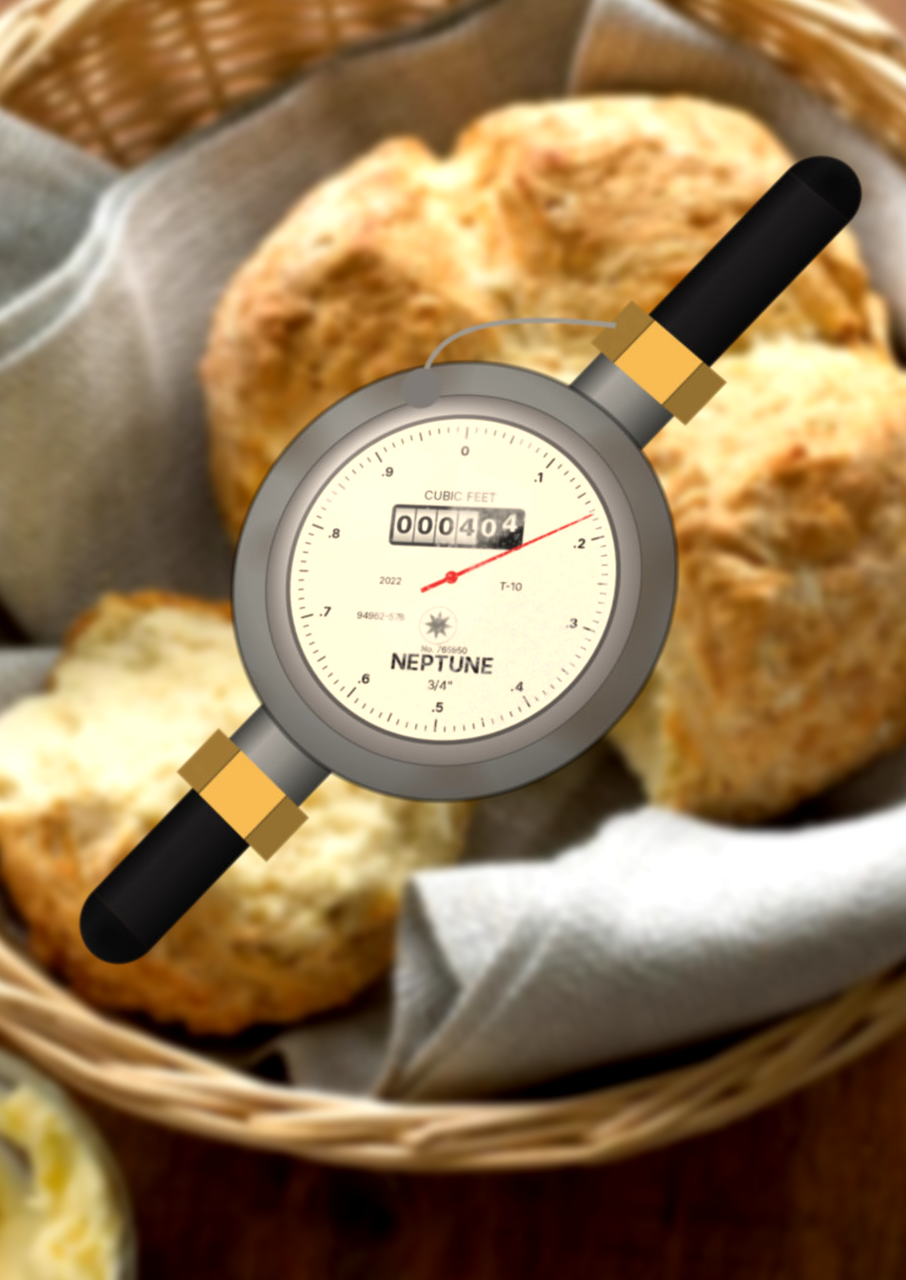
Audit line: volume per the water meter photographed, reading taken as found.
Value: 404.17 ft³
